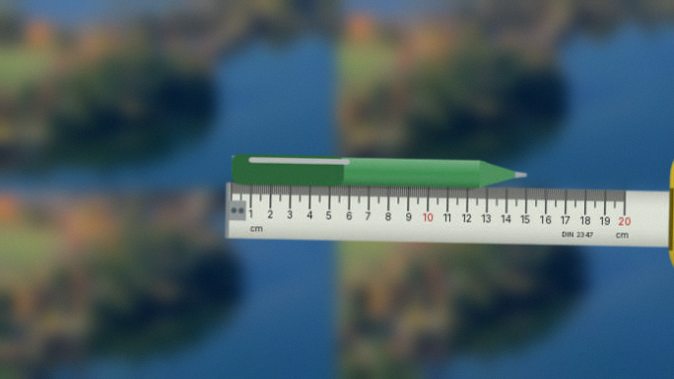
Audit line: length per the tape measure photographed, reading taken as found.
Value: 15 cm
